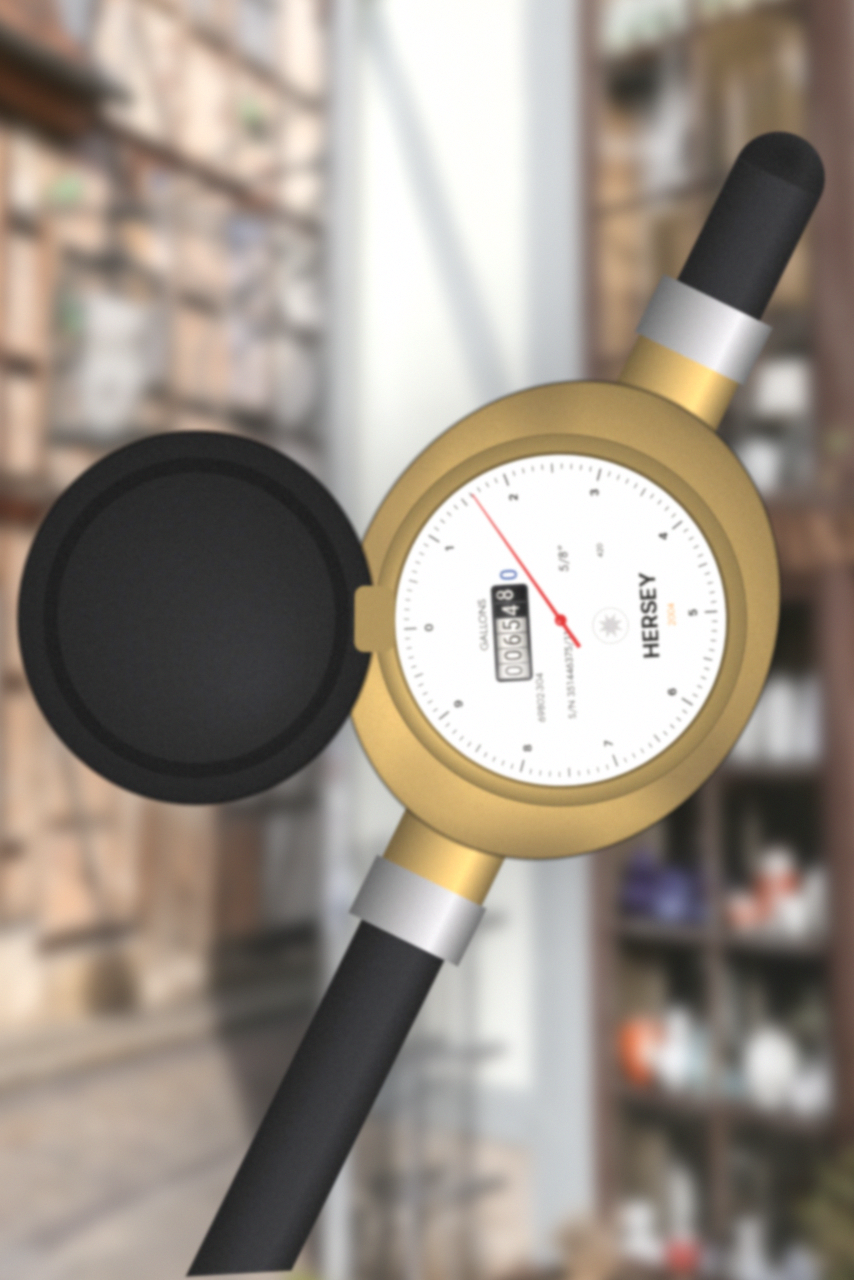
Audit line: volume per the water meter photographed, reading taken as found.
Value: 65481.6 gal
